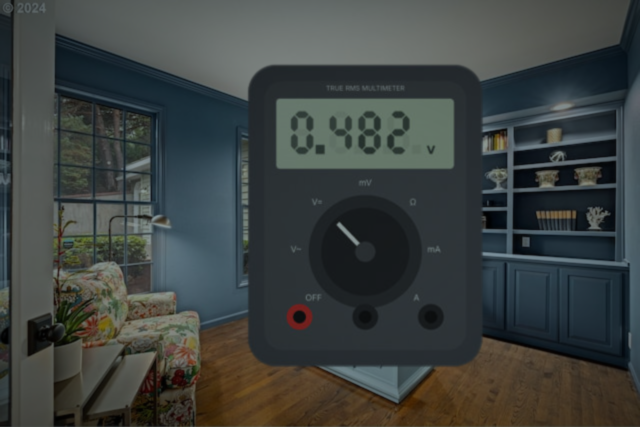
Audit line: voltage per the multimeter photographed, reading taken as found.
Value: 0.482 V
